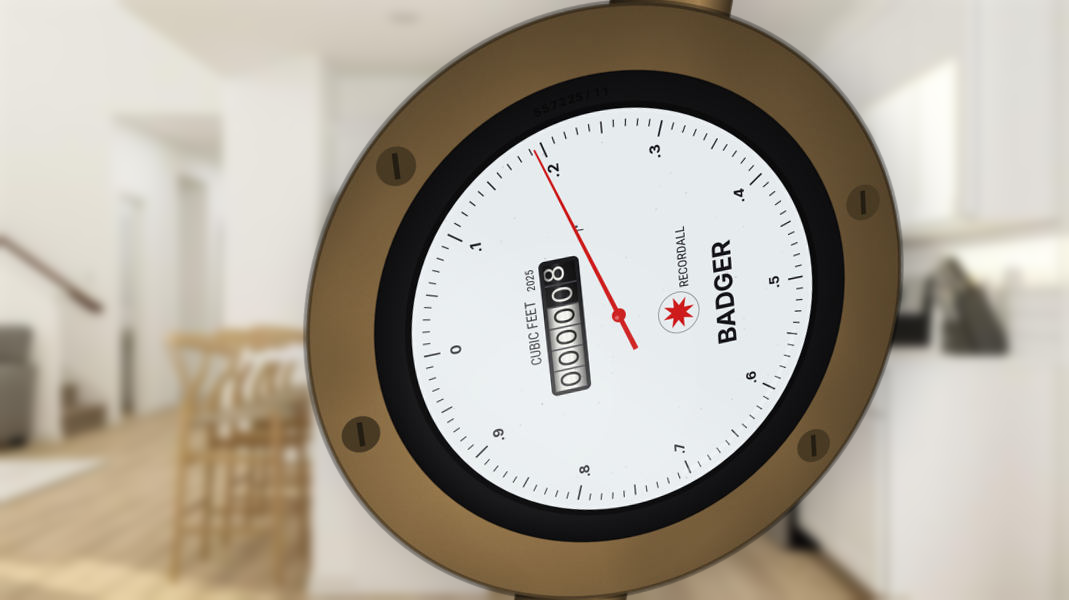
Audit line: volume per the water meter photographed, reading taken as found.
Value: 8.19 ft³
